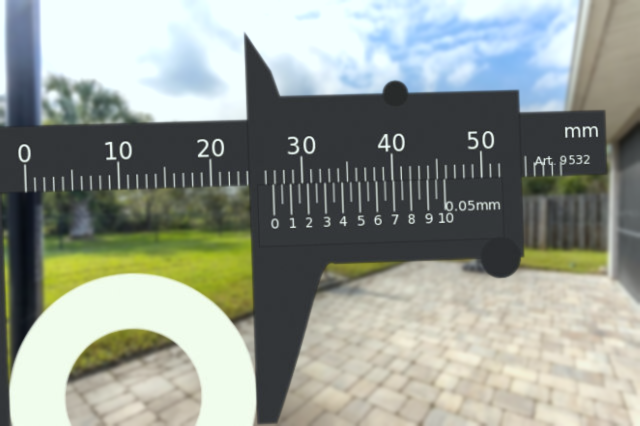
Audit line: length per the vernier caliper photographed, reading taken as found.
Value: 26.8 mm
